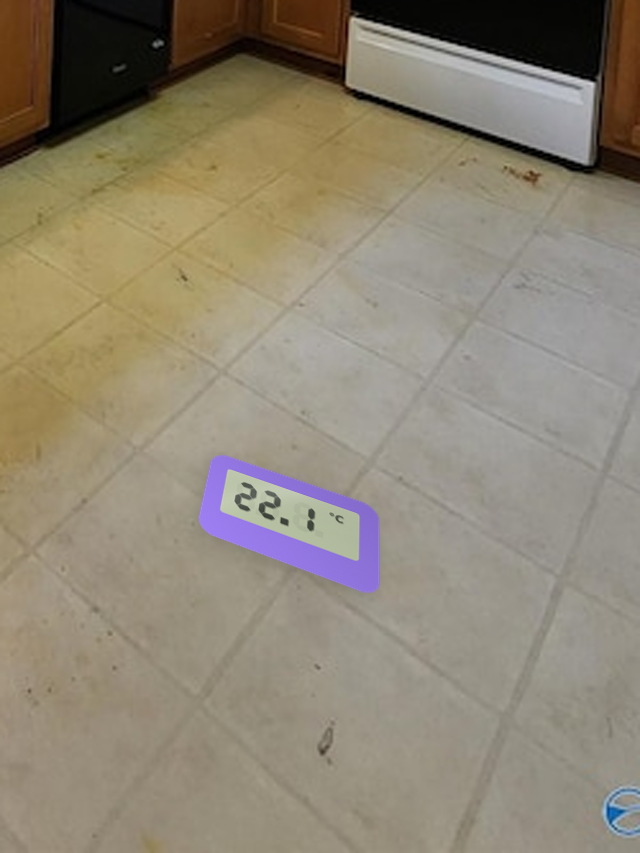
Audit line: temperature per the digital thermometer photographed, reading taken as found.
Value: 22.1 °C
